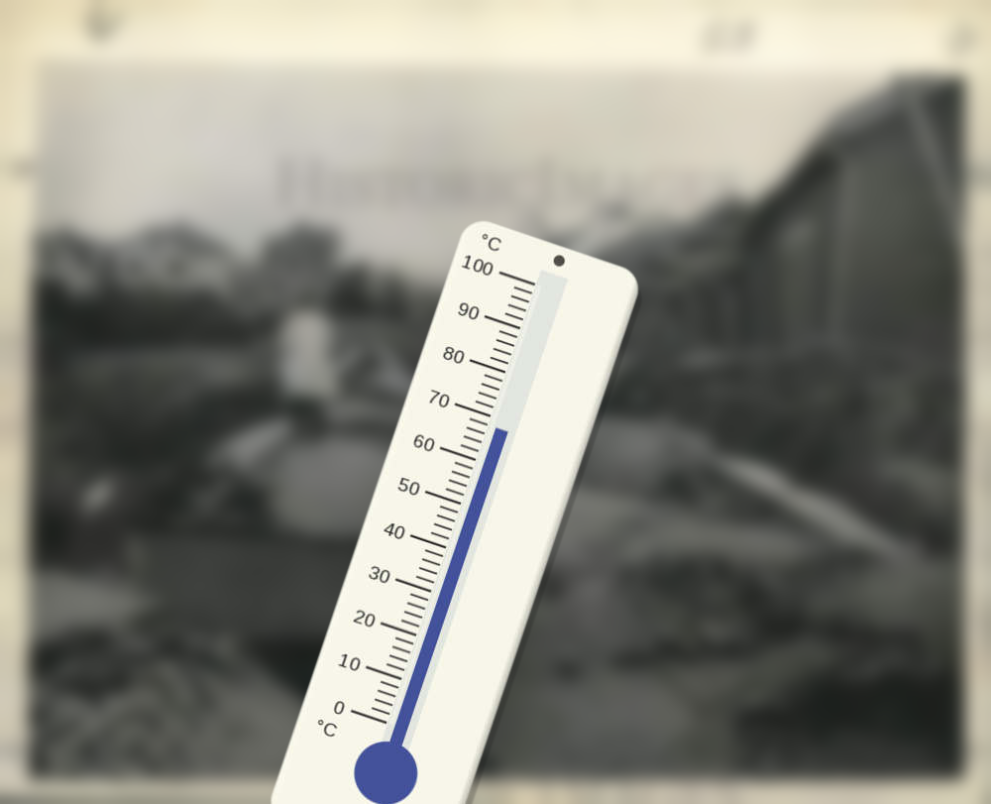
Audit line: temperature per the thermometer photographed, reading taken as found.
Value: 68 °C
